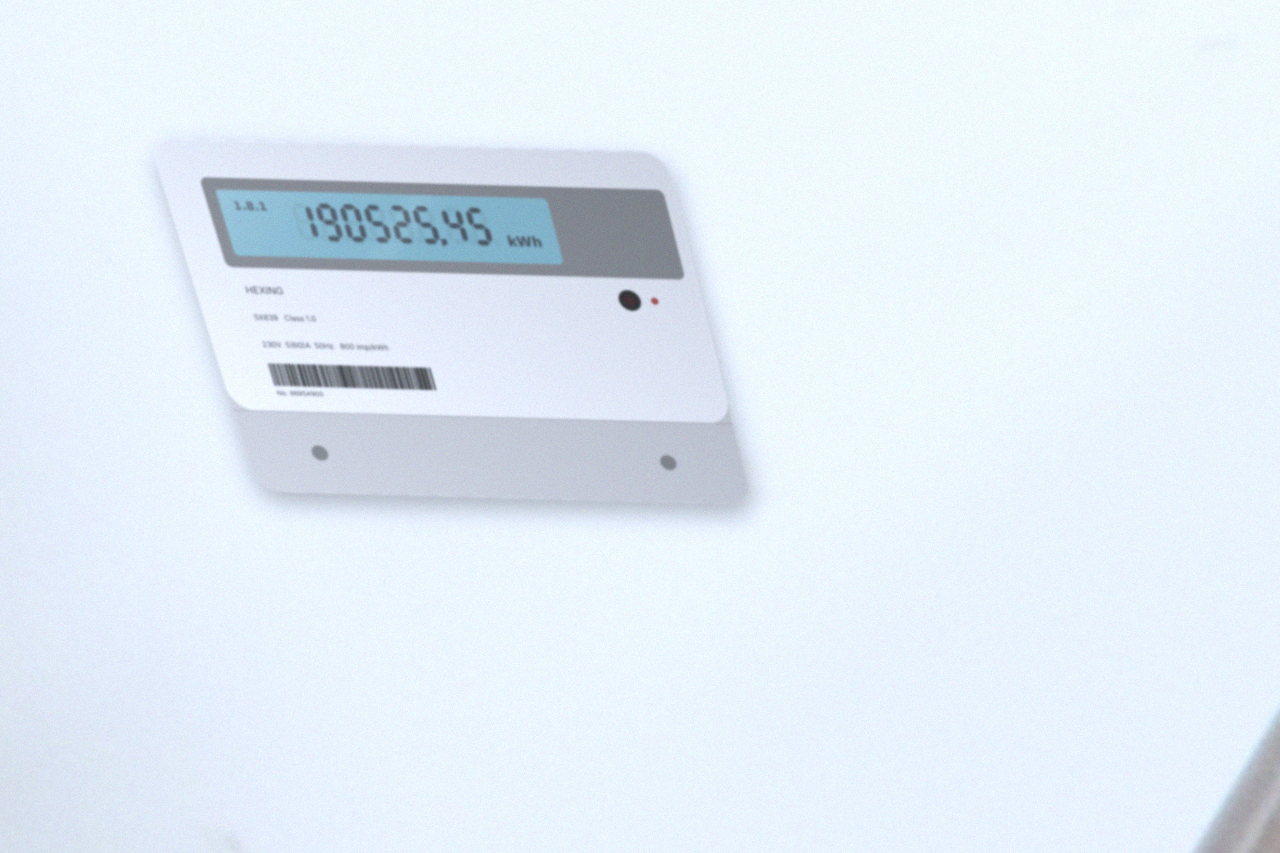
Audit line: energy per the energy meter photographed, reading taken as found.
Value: 190525.45 kWh
